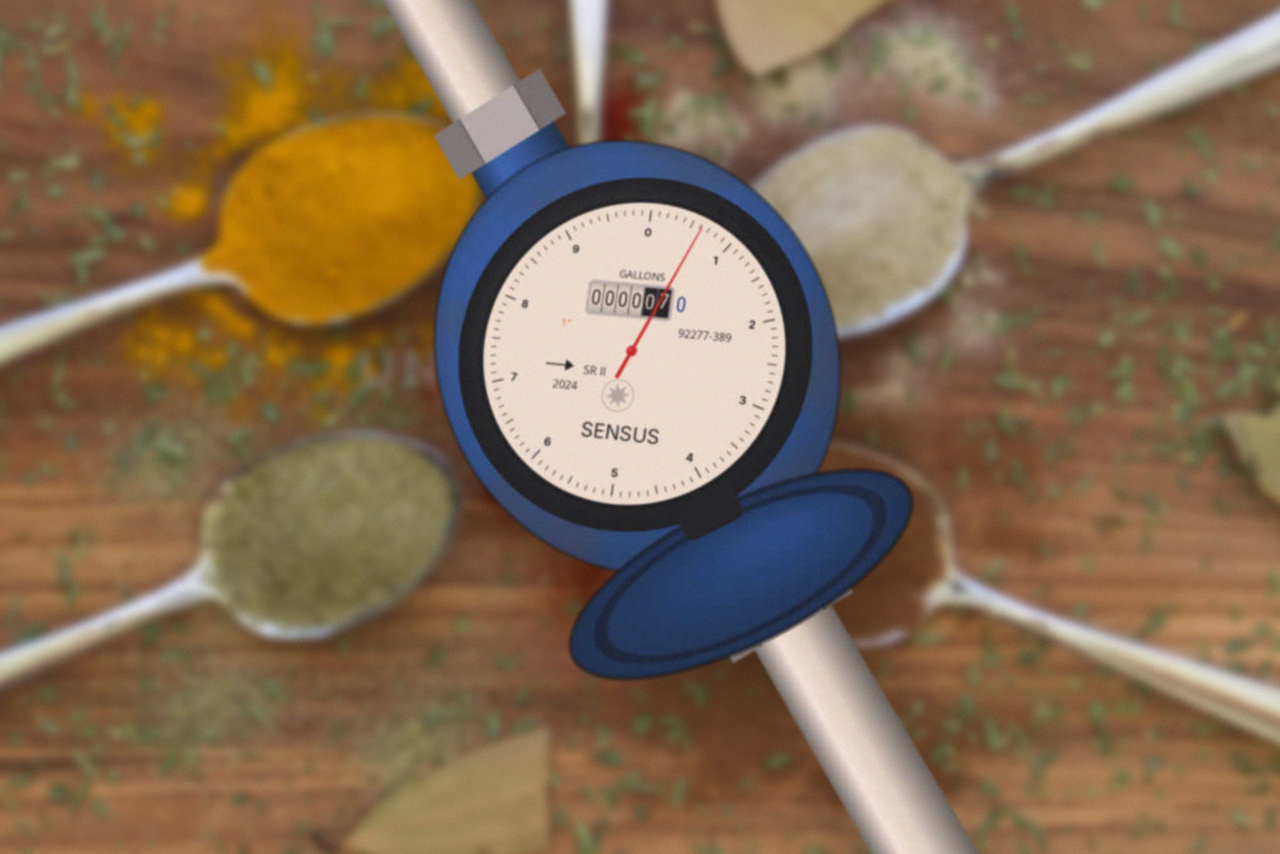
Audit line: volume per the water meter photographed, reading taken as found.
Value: 70.6 gal
